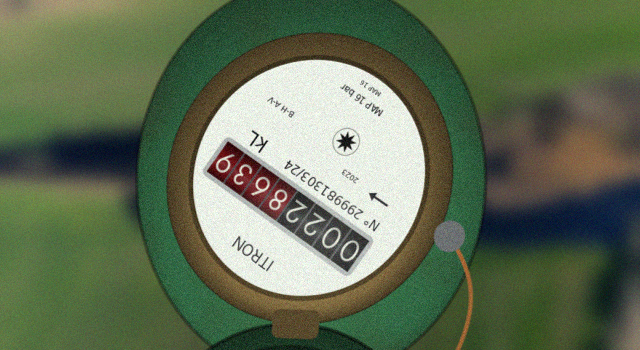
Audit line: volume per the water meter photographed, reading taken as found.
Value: 22.8639 kL
